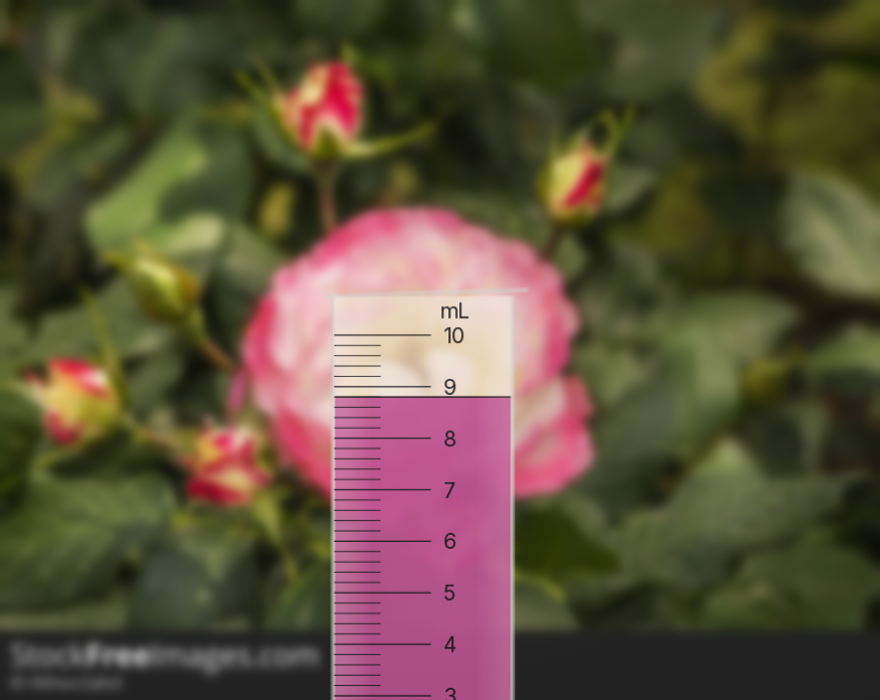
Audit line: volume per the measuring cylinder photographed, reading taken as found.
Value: 8.8 mL
